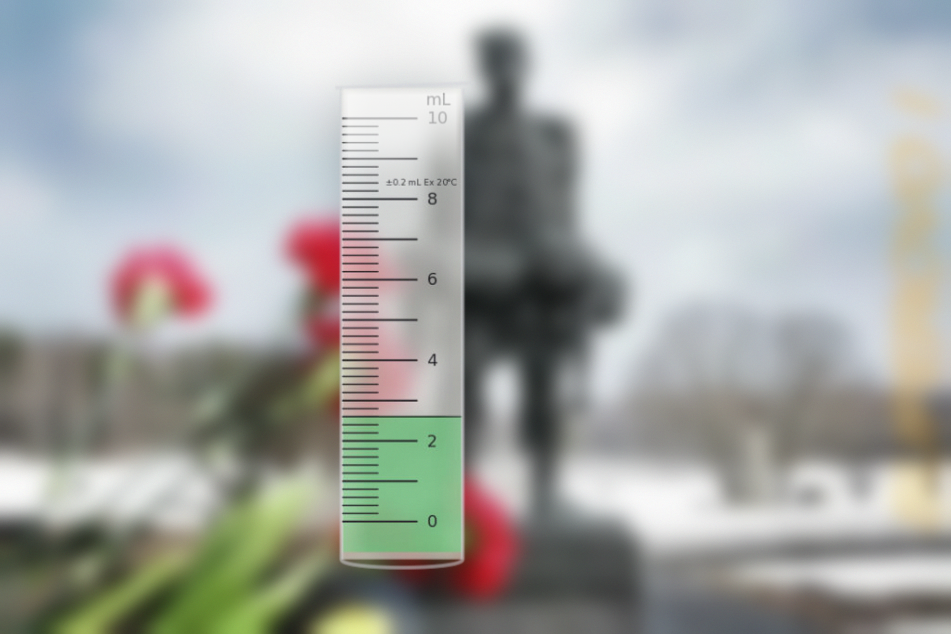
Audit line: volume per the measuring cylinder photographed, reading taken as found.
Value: 2.6 mL
